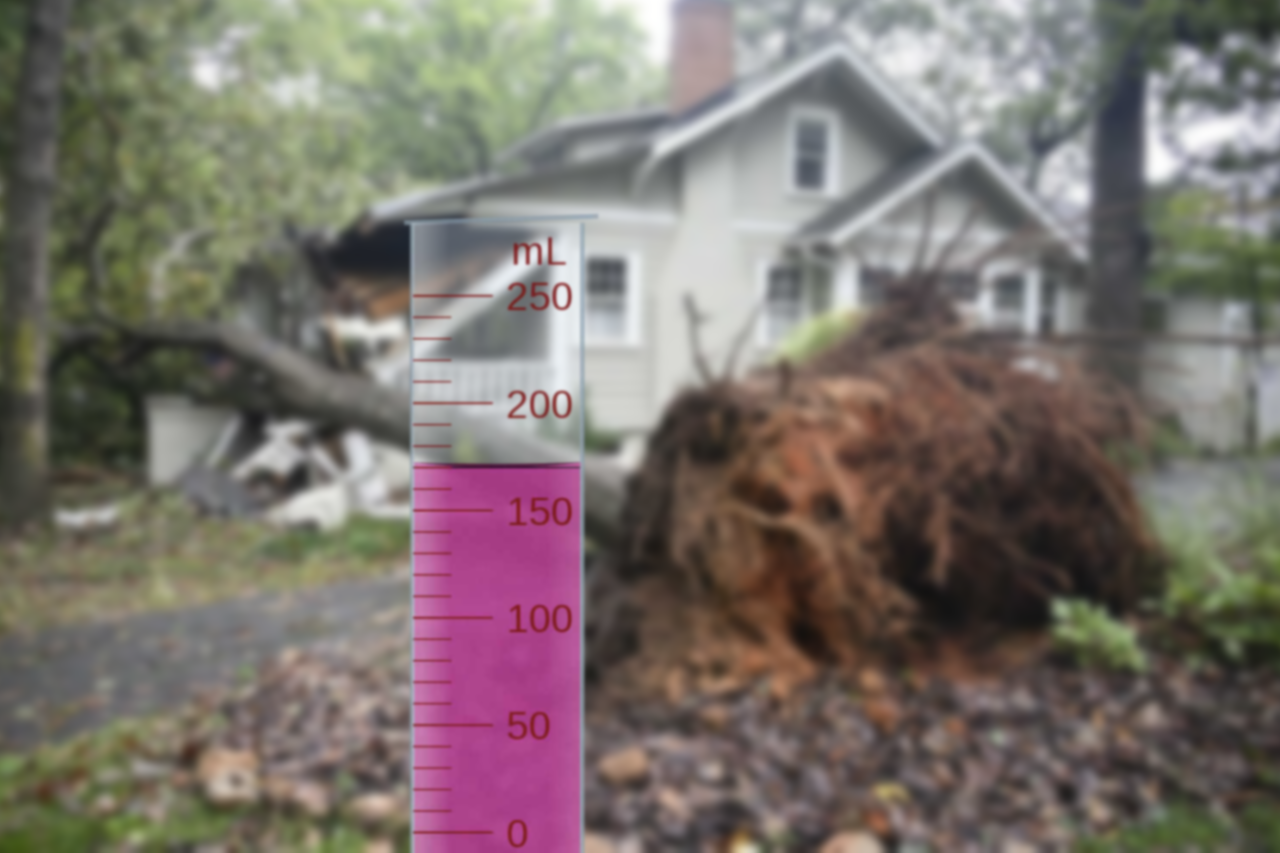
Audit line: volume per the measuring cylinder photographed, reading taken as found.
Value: 170 mL
